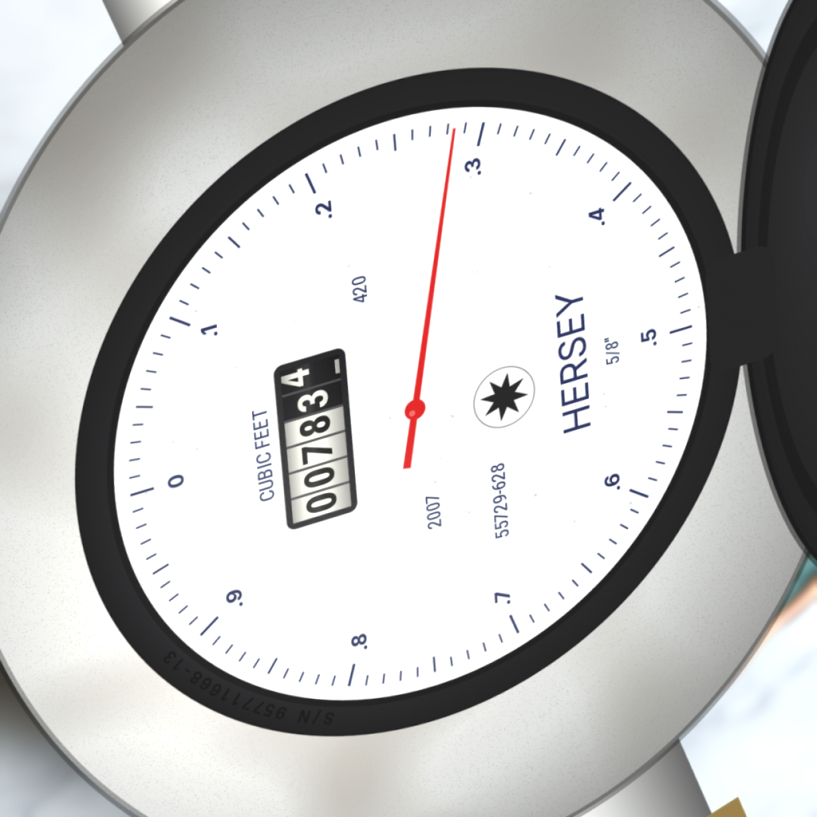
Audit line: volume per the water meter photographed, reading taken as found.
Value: 7834.28 ft³
